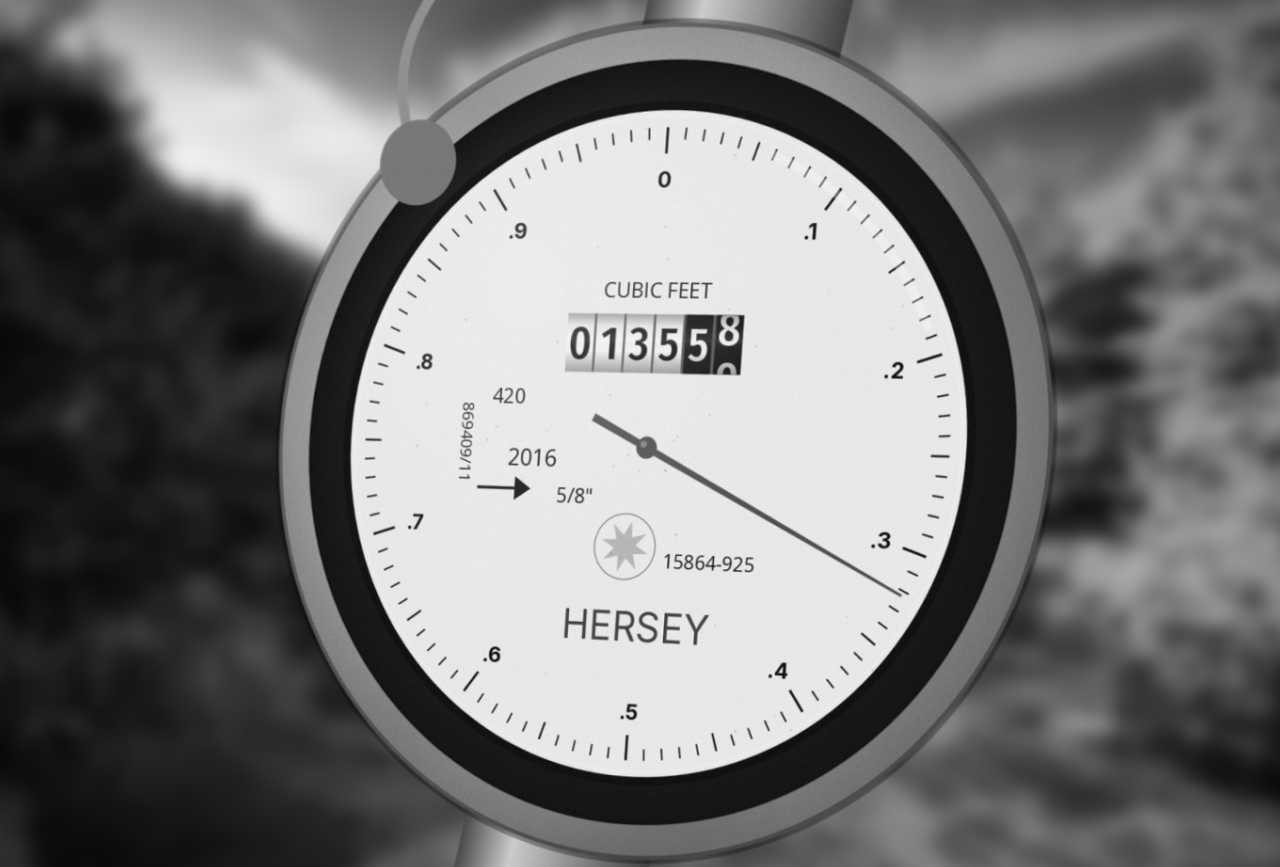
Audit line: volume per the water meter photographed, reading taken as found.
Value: 13558.32 ft³
